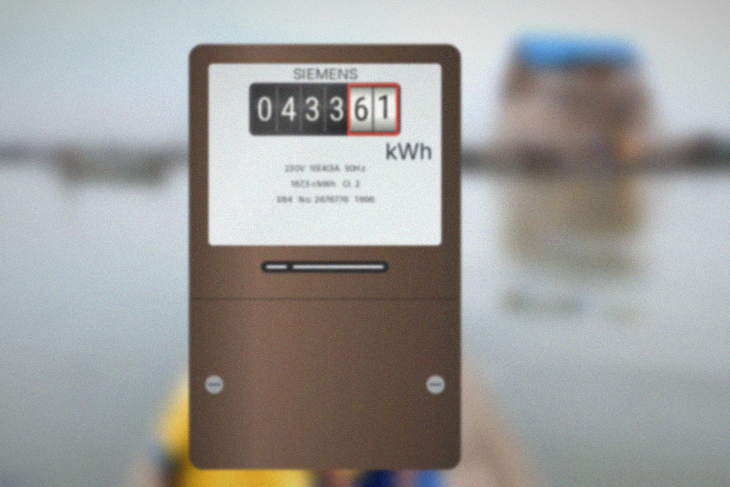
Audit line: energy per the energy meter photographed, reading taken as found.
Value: 433.61 kWh
